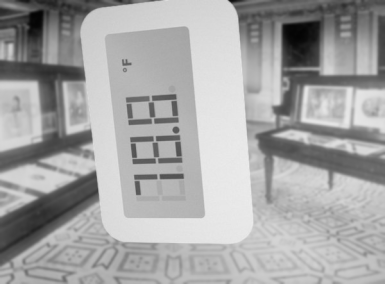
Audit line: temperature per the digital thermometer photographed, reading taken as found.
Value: 78.8 °F
